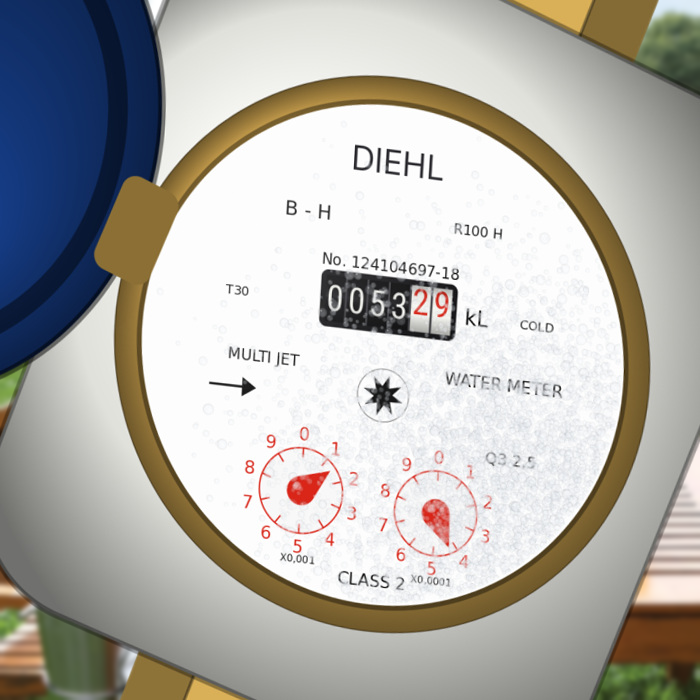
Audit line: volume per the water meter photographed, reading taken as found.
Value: 53.2914 kL
